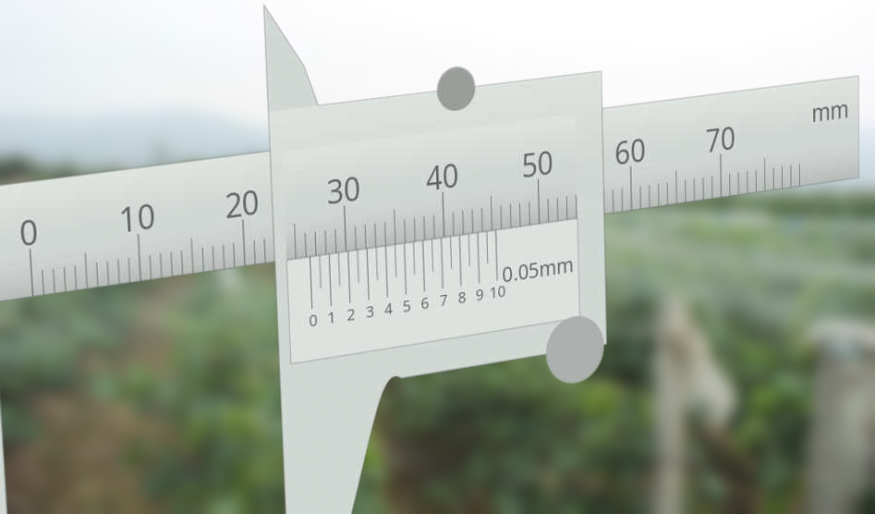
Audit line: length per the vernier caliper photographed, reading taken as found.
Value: 26.4 mm
